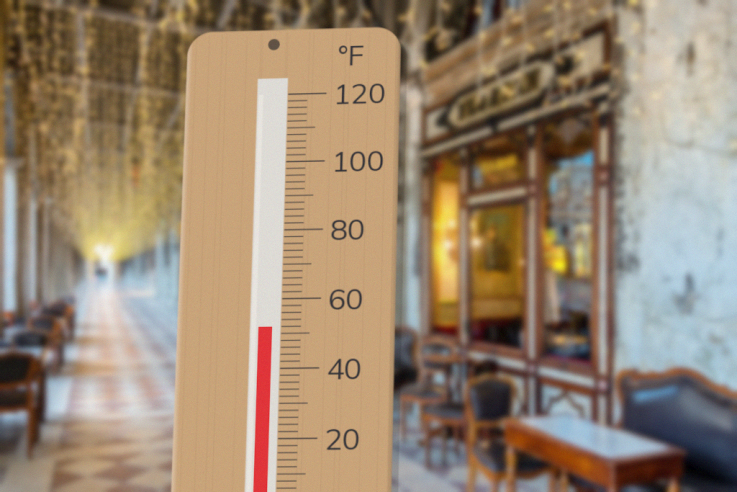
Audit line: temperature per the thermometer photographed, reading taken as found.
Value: 52 °F
